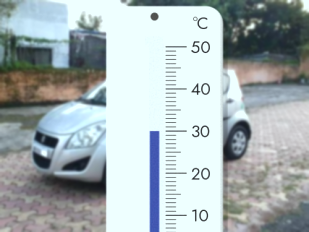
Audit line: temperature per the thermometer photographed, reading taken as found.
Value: 30 °C
